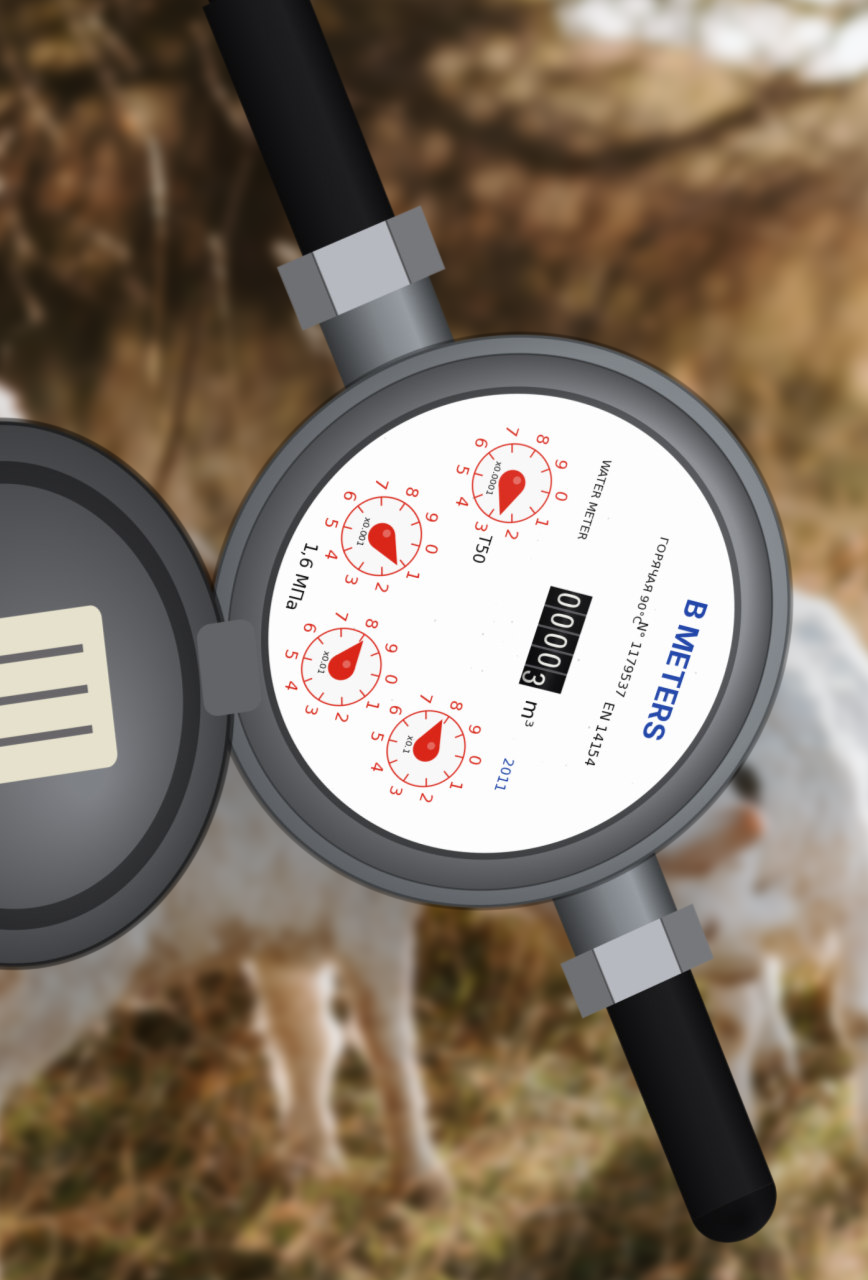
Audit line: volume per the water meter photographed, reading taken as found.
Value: 2.7812 m³
